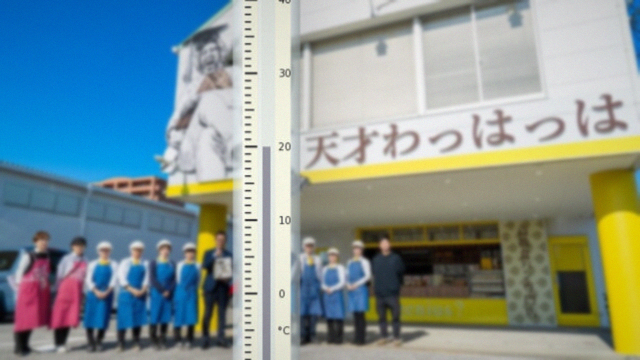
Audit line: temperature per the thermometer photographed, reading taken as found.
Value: 20 °C
